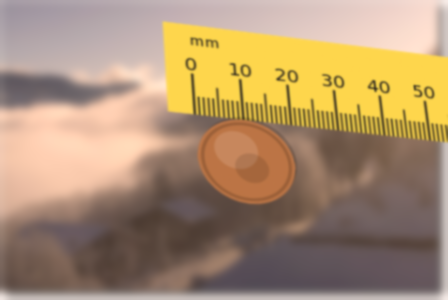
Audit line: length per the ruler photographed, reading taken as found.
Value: 20 mm
